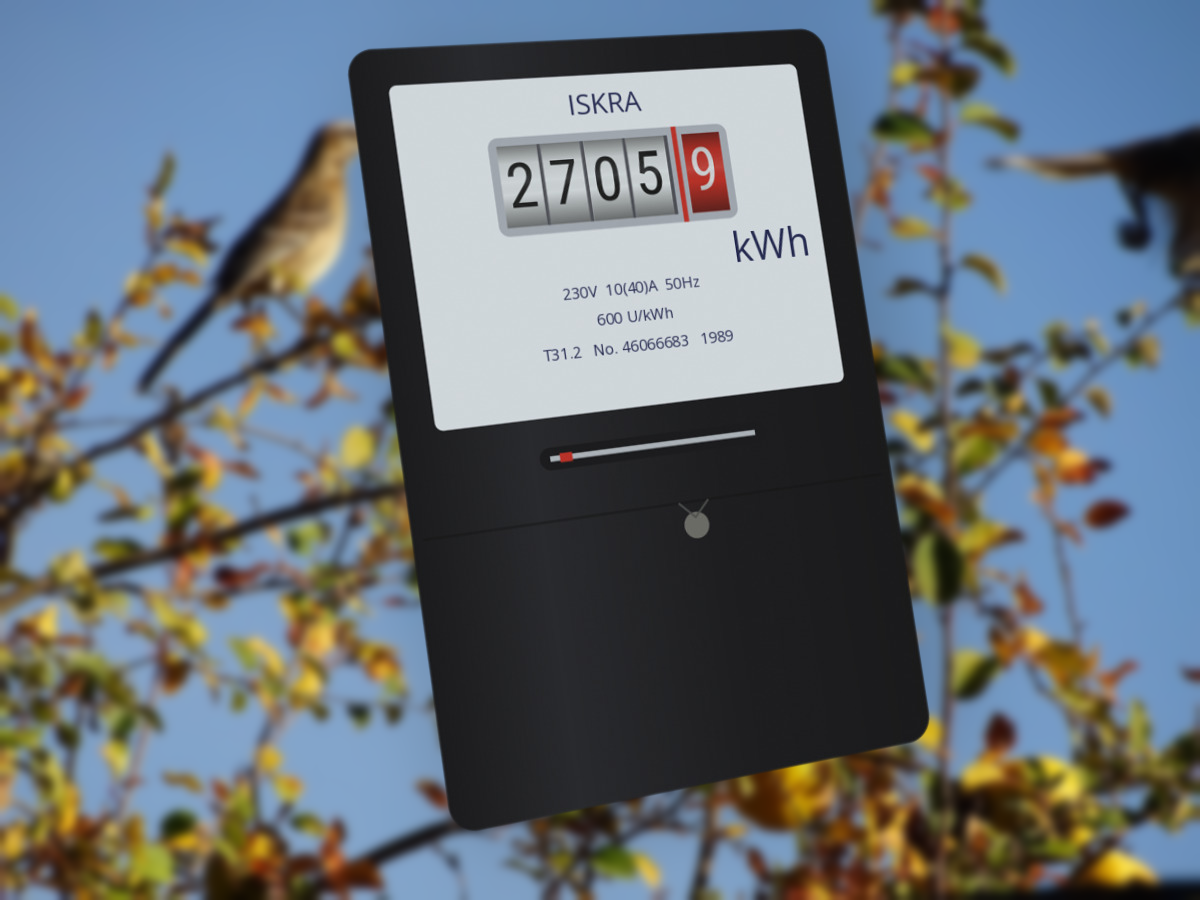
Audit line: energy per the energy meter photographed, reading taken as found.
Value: 2705.9 kWh
